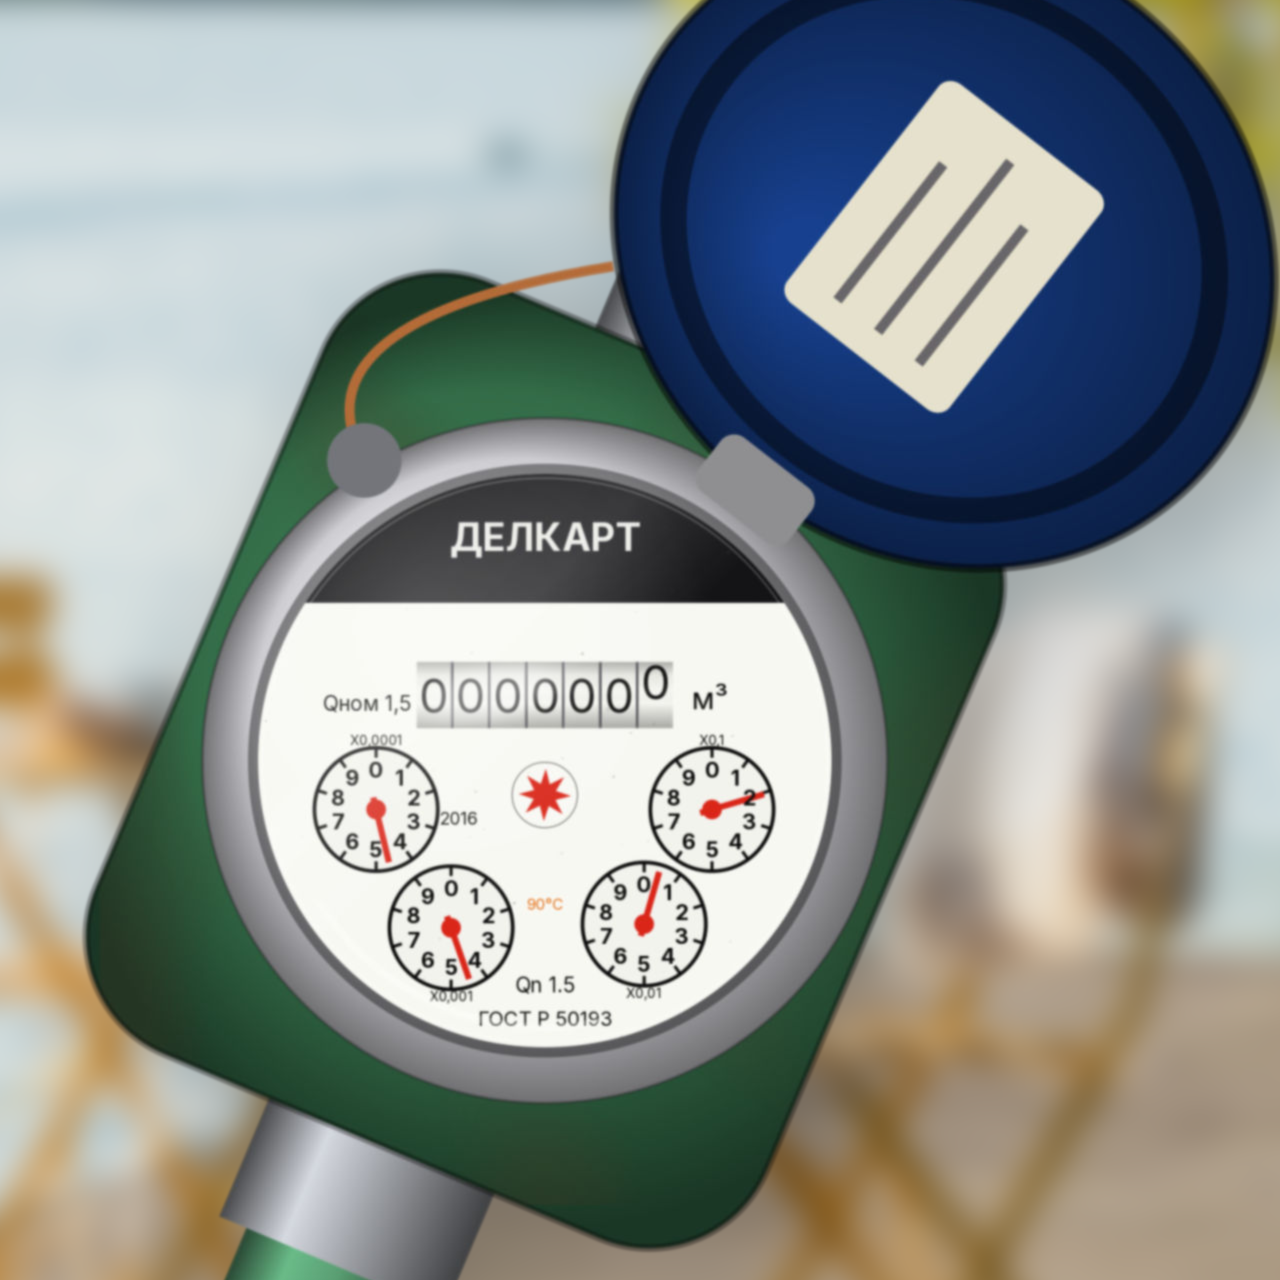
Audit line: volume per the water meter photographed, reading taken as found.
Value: 0.2044 m³
